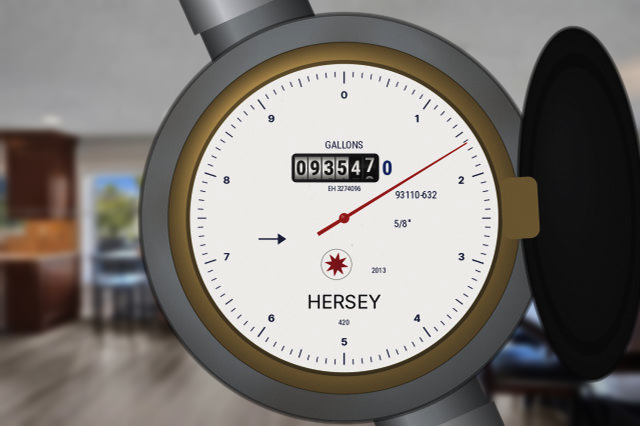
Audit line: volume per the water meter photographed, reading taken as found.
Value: 935471.6 gal
